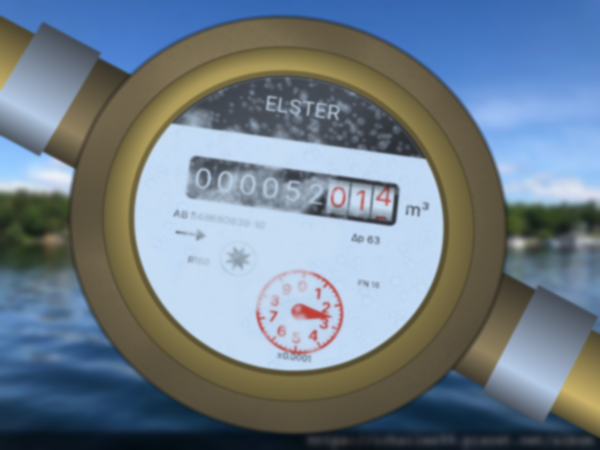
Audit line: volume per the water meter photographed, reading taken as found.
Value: 52.0142 m³
